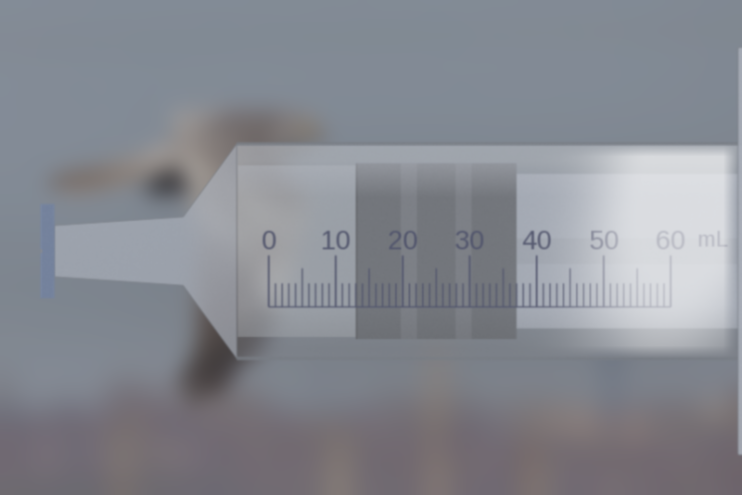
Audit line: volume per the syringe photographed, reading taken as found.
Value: 13 mL
